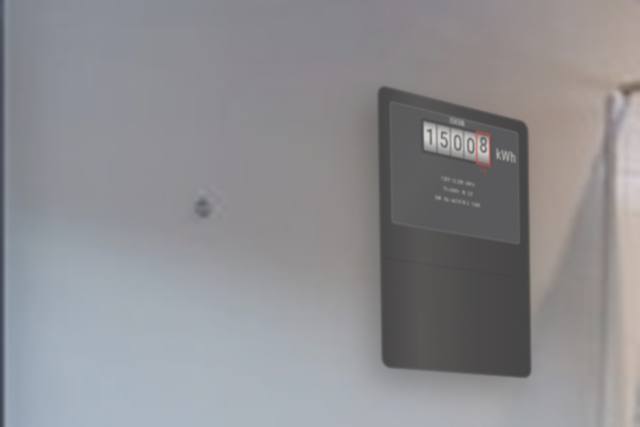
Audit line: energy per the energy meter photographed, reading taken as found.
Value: 1500.8 kWh
